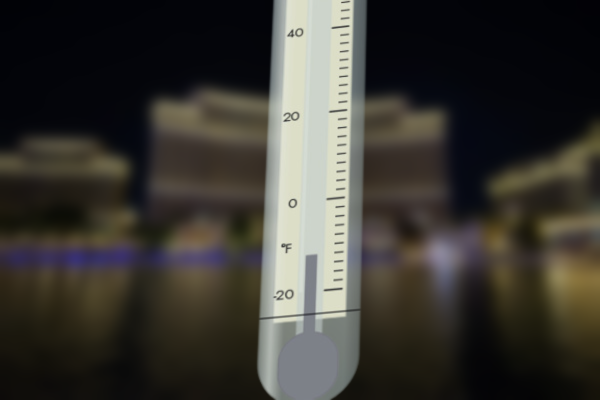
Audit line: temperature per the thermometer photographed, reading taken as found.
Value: -12 °F
